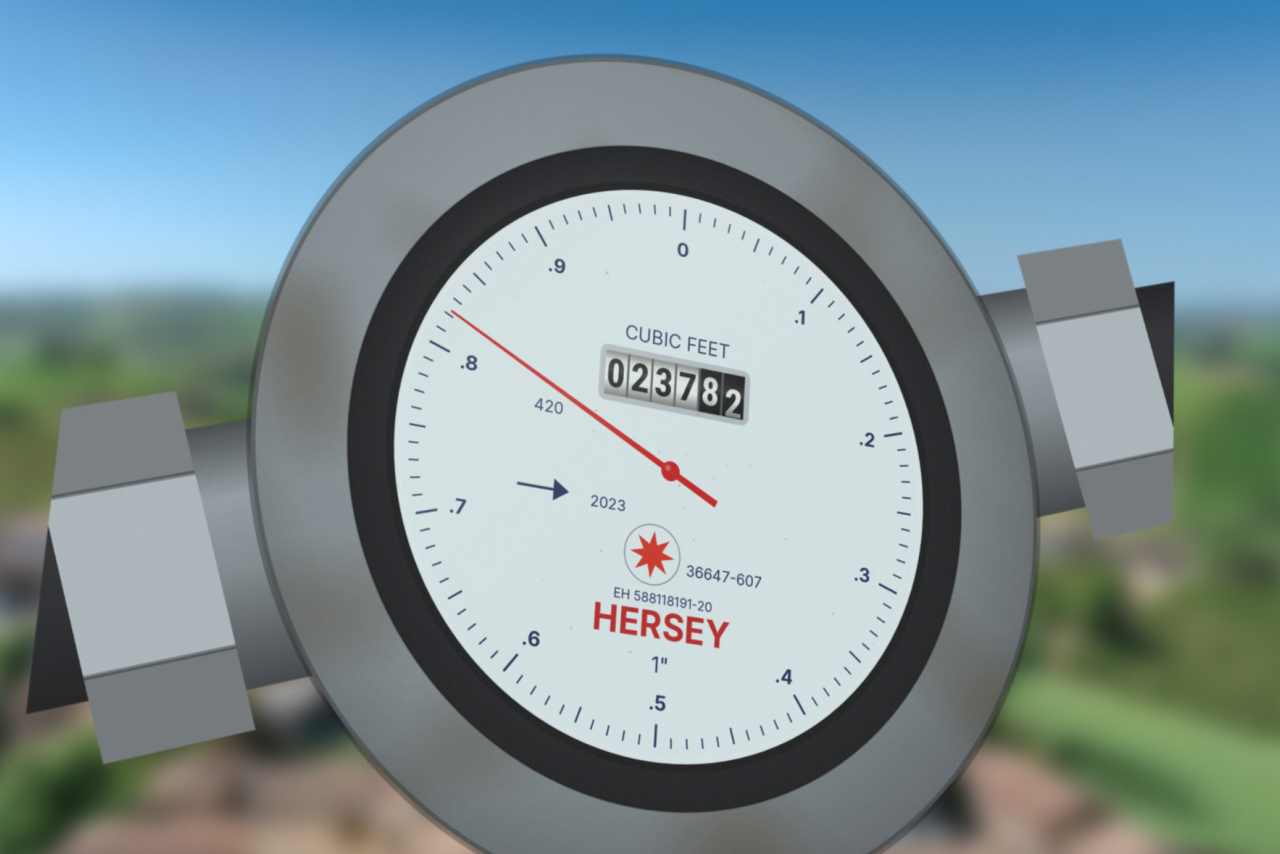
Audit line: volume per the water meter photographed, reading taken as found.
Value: 23781.82 ft³
